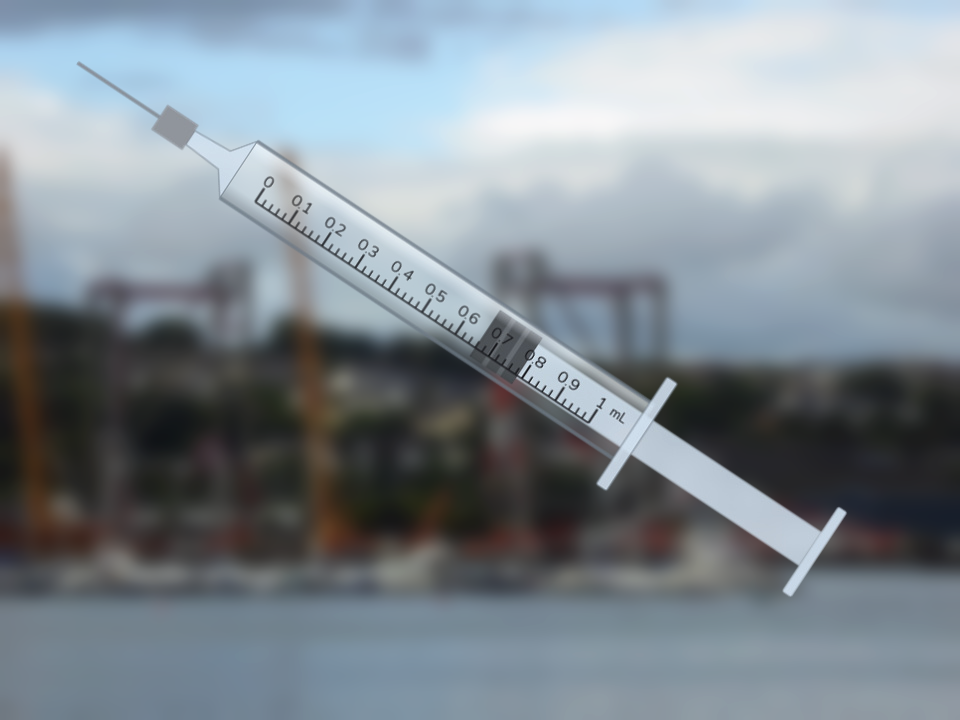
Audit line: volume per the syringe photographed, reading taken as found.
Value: 0.66 mL
